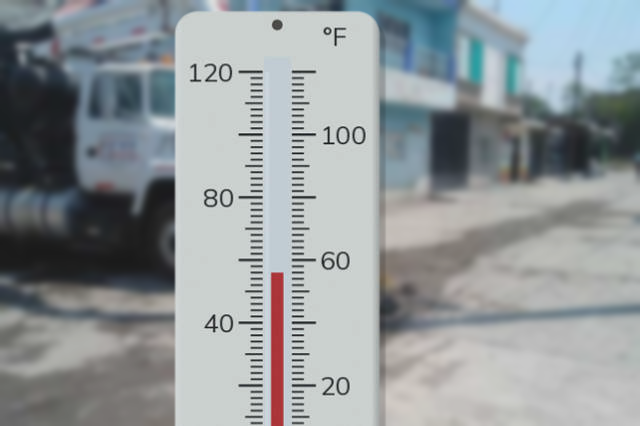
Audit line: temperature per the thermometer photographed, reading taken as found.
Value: 56 °F
